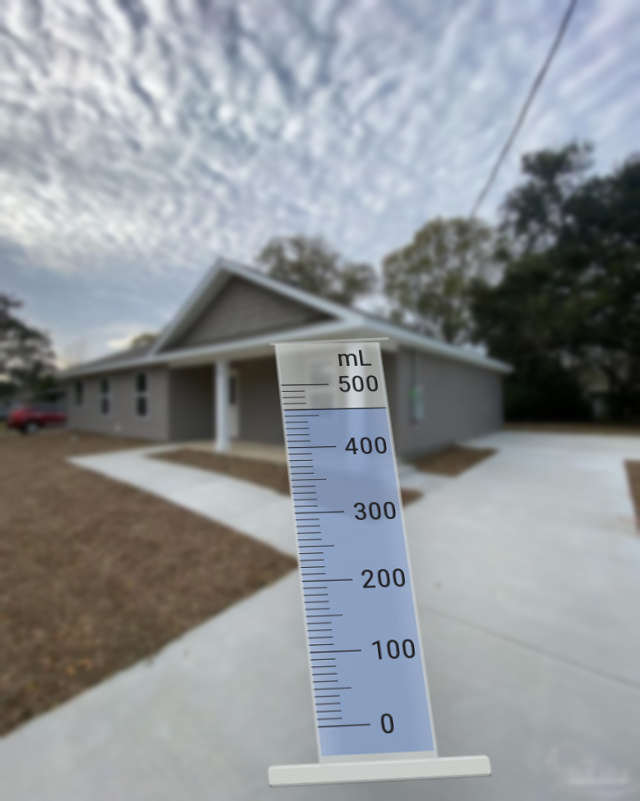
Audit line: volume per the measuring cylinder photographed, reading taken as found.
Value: 460 mL
